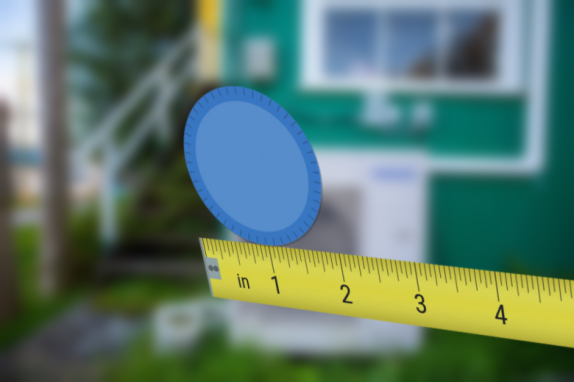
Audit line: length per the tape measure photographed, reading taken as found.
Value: 1.9375 in
